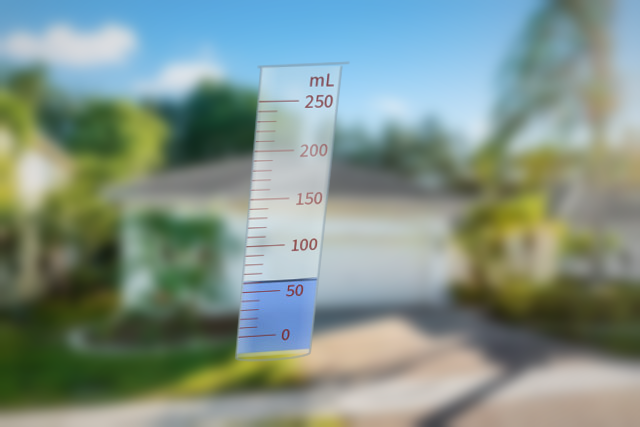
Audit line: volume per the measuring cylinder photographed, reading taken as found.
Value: 60 mL
